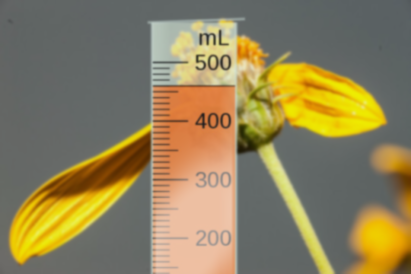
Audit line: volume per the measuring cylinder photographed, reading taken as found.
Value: 460 mL
